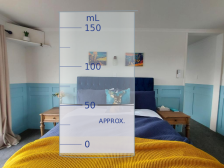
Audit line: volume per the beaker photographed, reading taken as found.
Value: 50 mL
